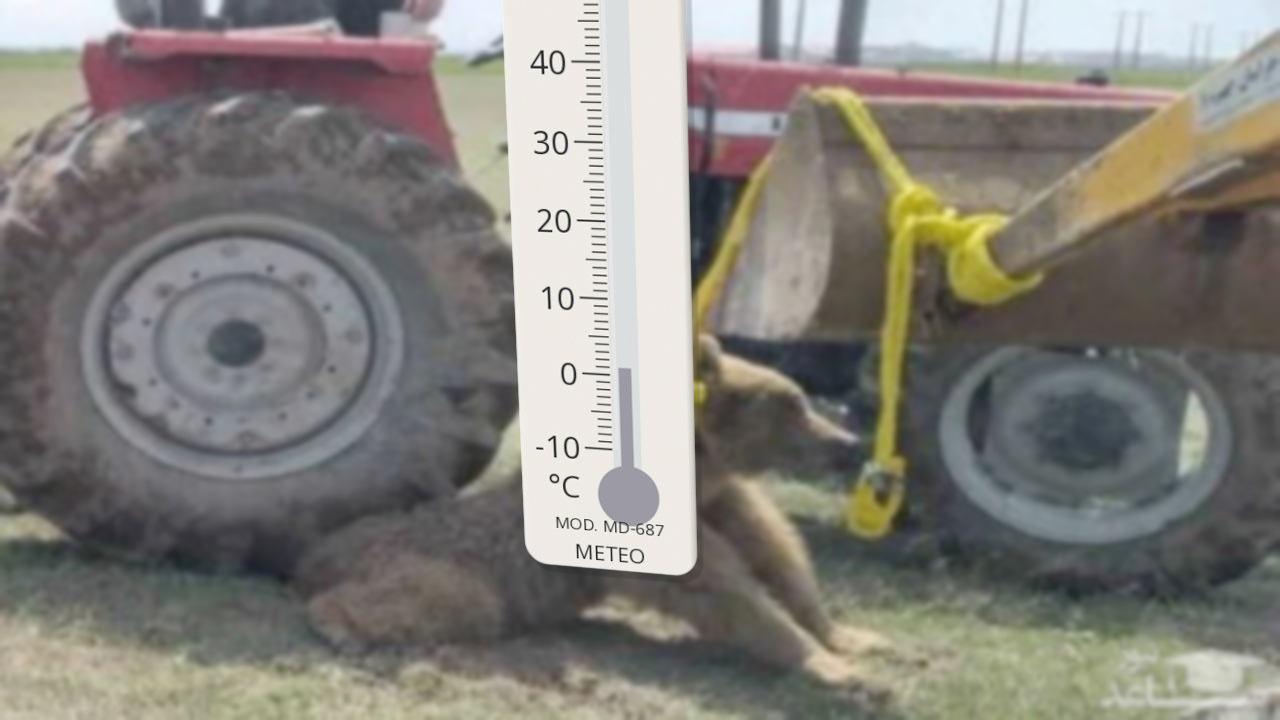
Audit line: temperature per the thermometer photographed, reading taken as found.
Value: 1 °C
